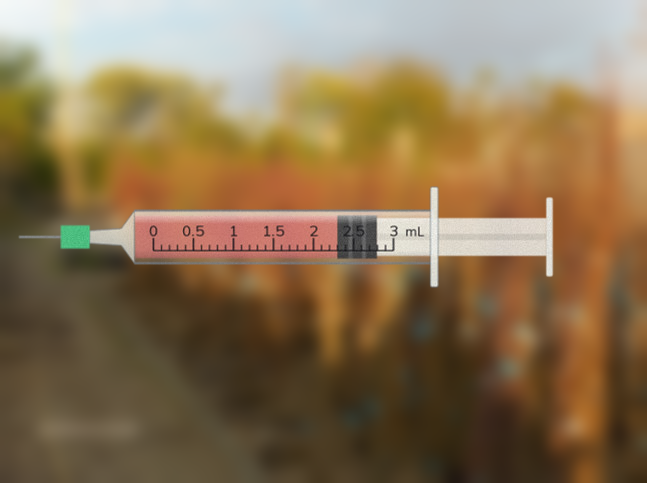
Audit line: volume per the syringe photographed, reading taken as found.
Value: 2.3 mL
